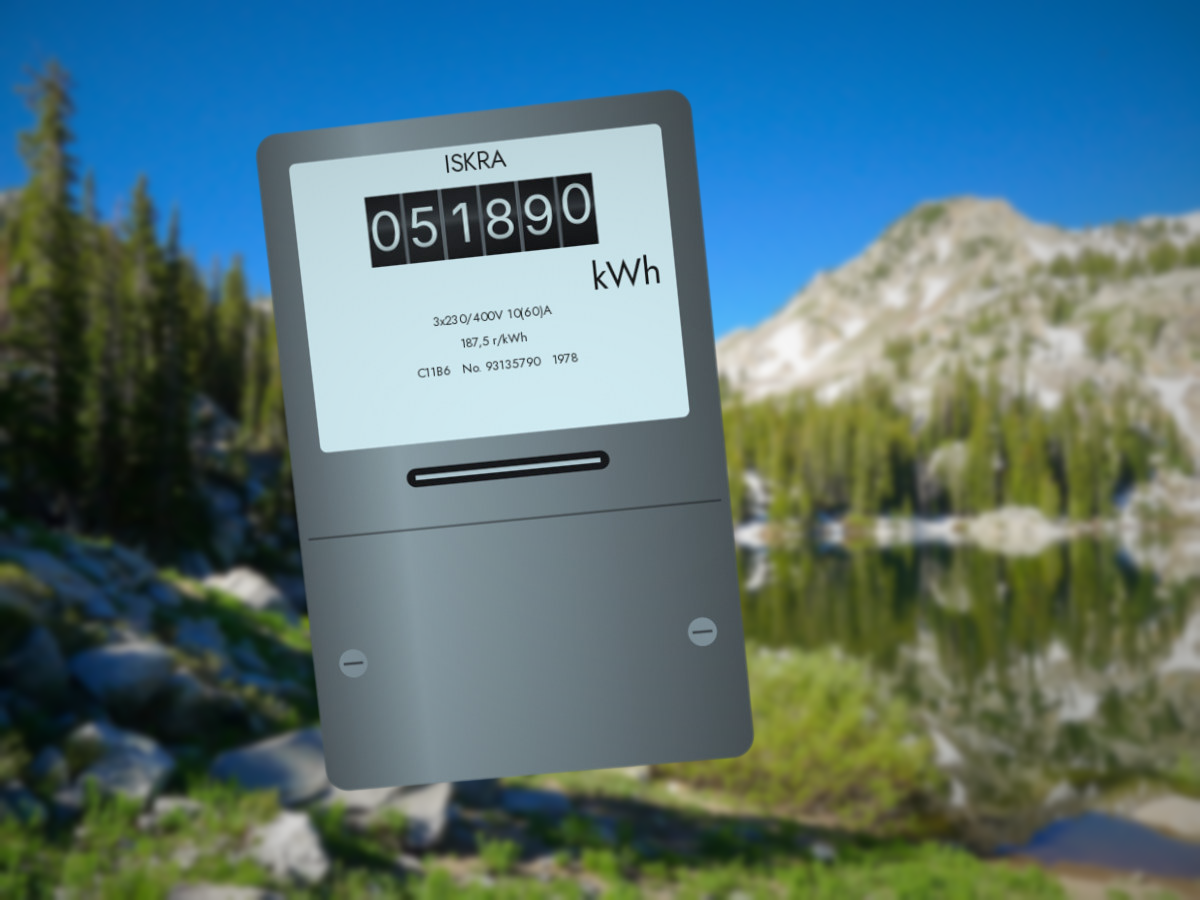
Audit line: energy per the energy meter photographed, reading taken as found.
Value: 51890 kWh
